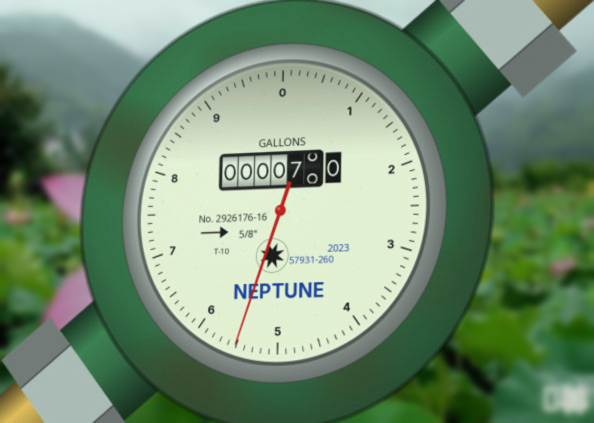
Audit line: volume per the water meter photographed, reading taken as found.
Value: 785.5 gal
